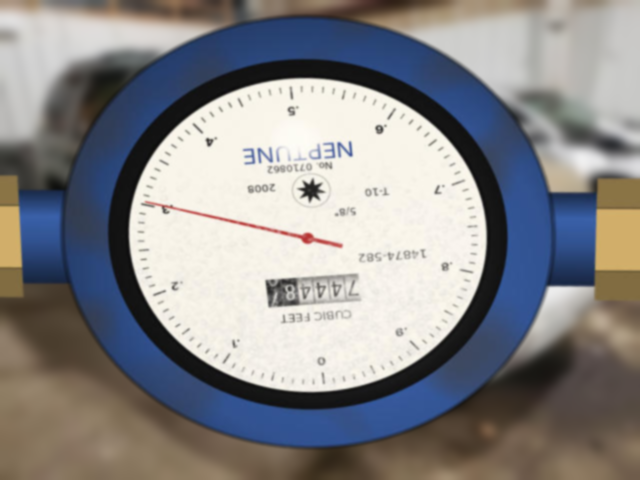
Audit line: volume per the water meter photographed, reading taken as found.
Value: 744487.30 ft³
